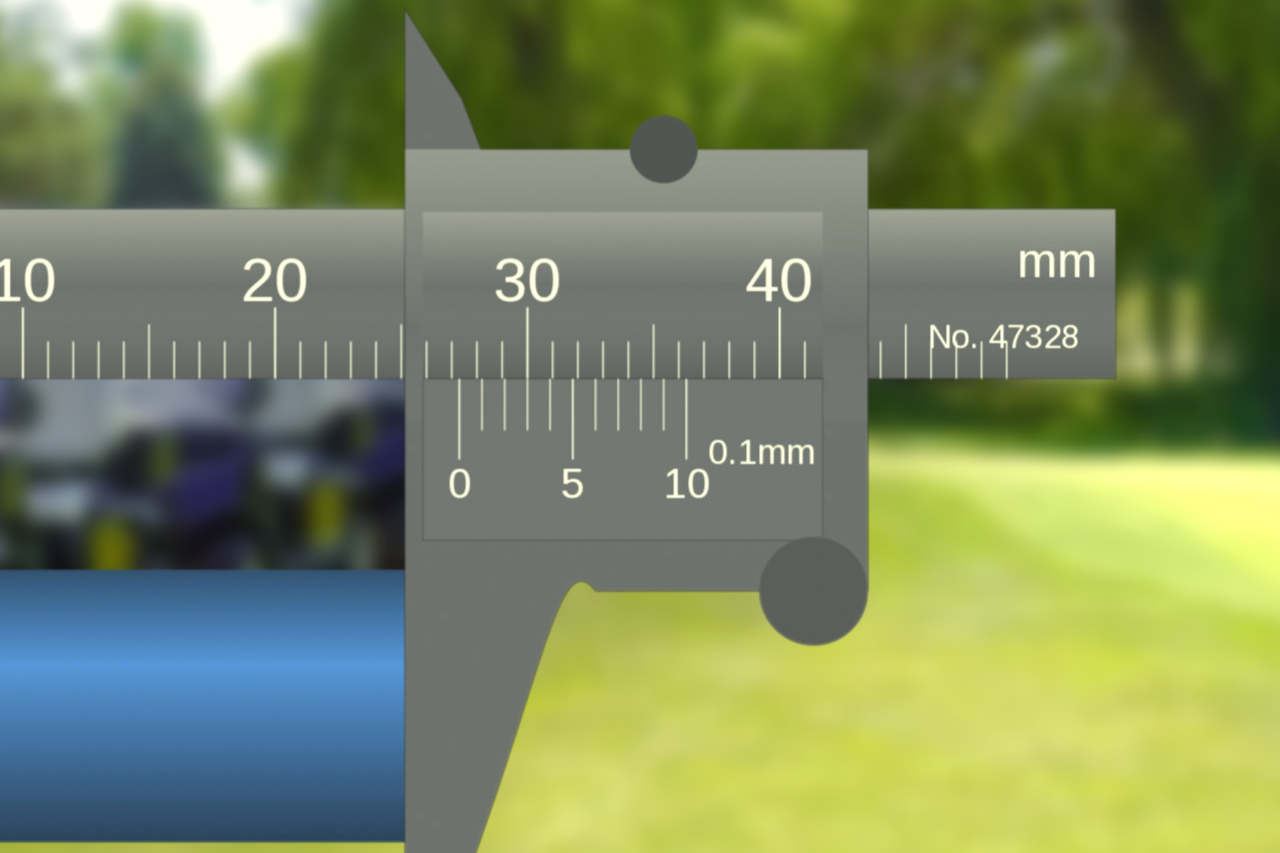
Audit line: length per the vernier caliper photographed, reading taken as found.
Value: 27.3 mm
